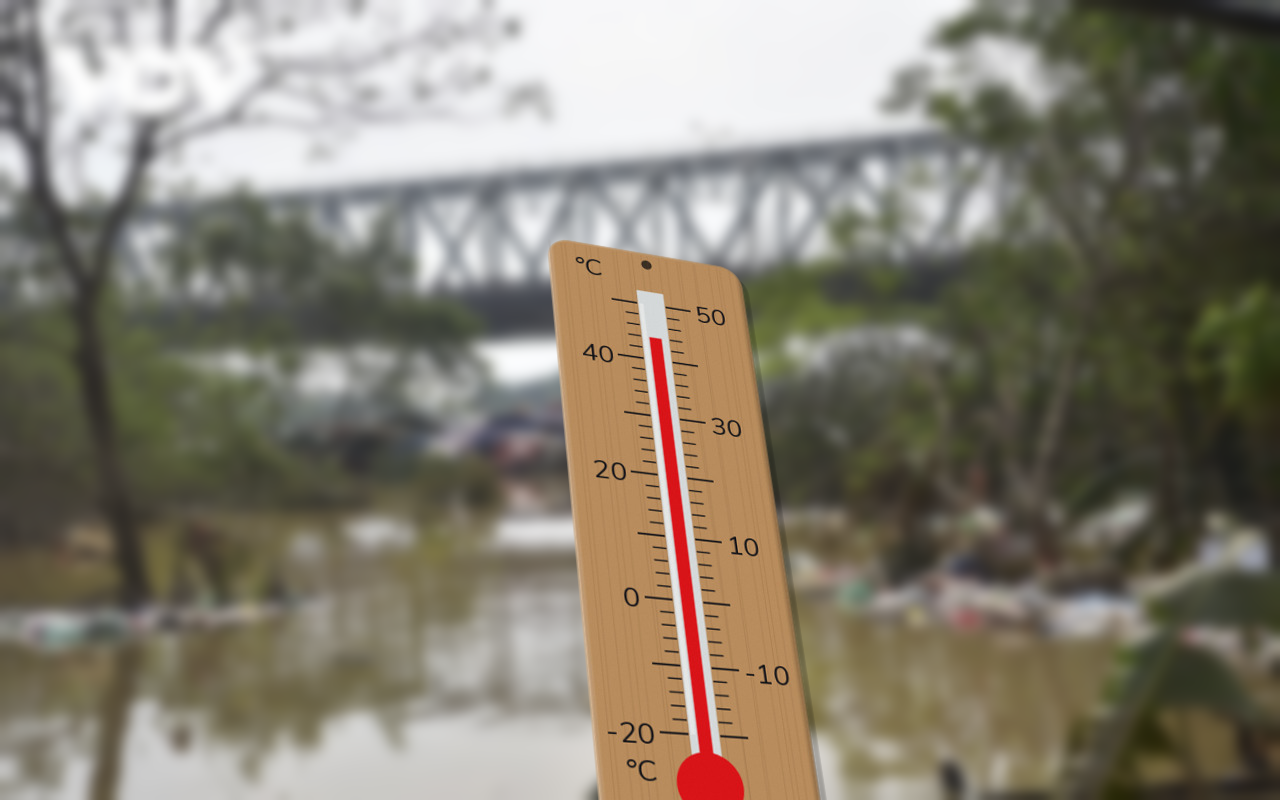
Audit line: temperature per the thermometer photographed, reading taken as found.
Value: 44 °C
